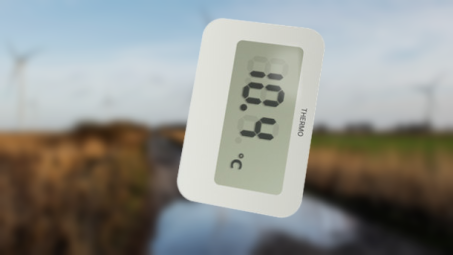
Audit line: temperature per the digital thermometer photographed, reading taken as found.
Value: 10.4 °C
